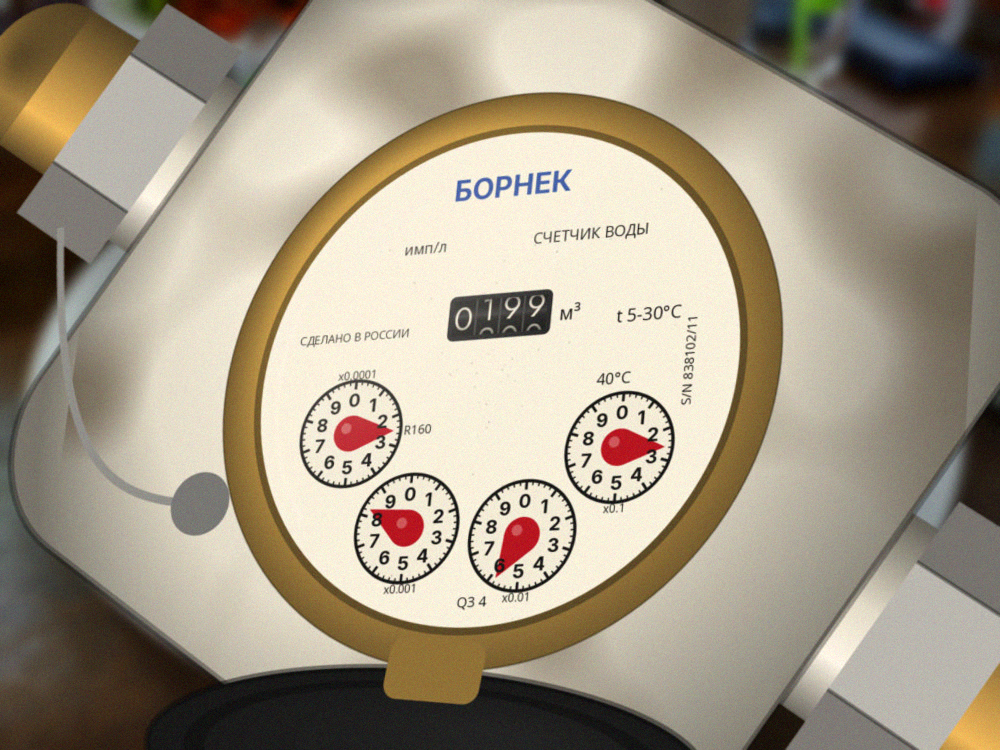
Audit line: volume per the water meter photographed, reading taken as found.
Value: 199.2582 m³
